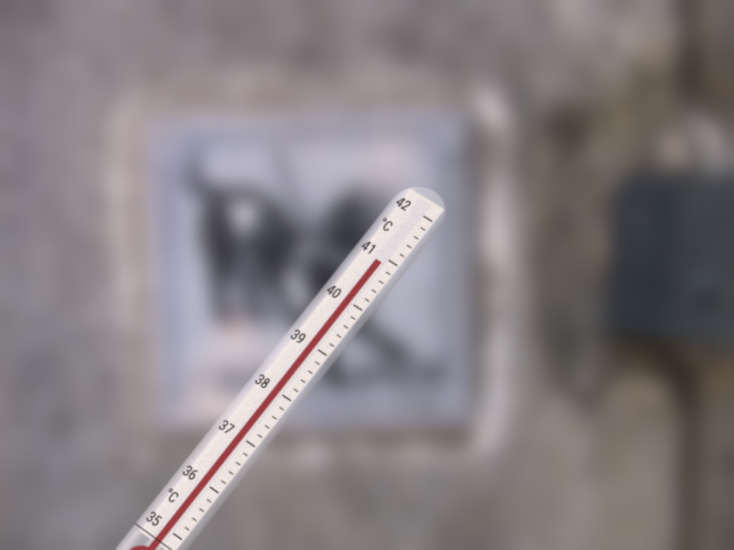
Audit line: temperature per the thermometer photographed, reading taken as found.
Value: 40.9 °C
